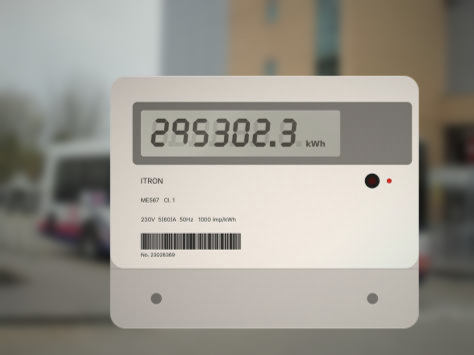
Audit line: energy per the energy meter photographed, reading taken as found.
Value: 295302.3 kWh
